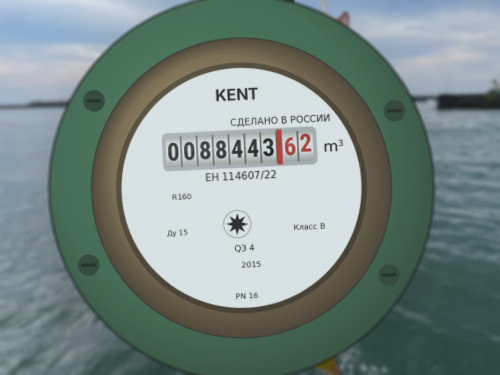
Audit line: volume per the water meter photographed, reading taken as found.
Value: 88443.62 m³
